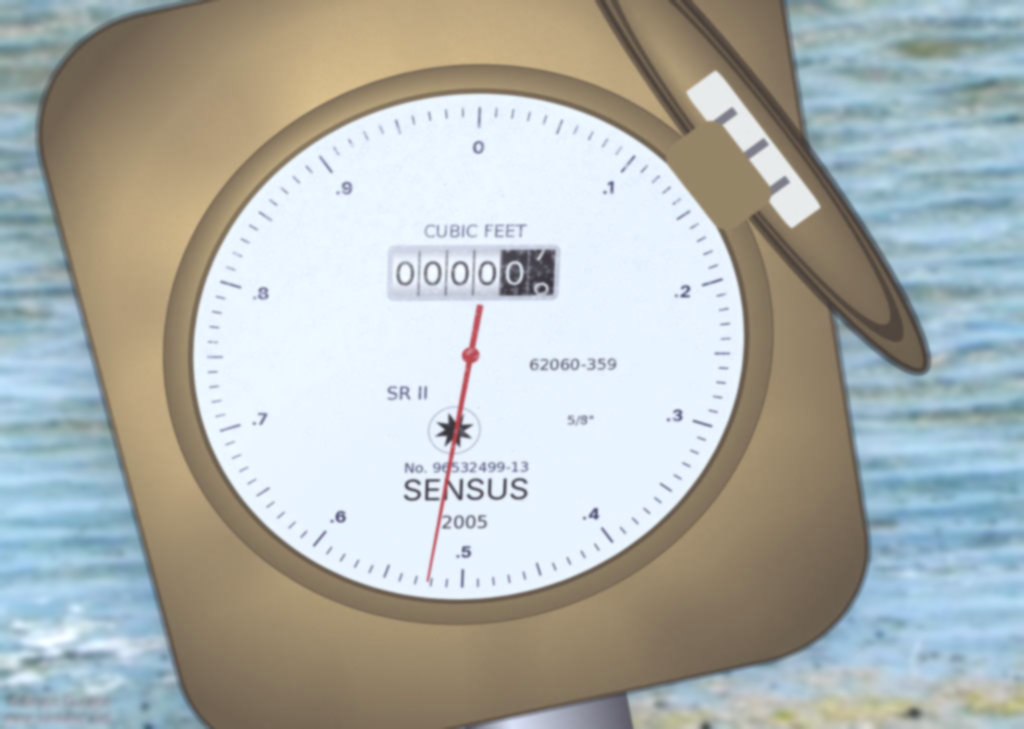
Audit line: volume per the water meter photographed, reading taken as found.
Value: 7.52 ft³
